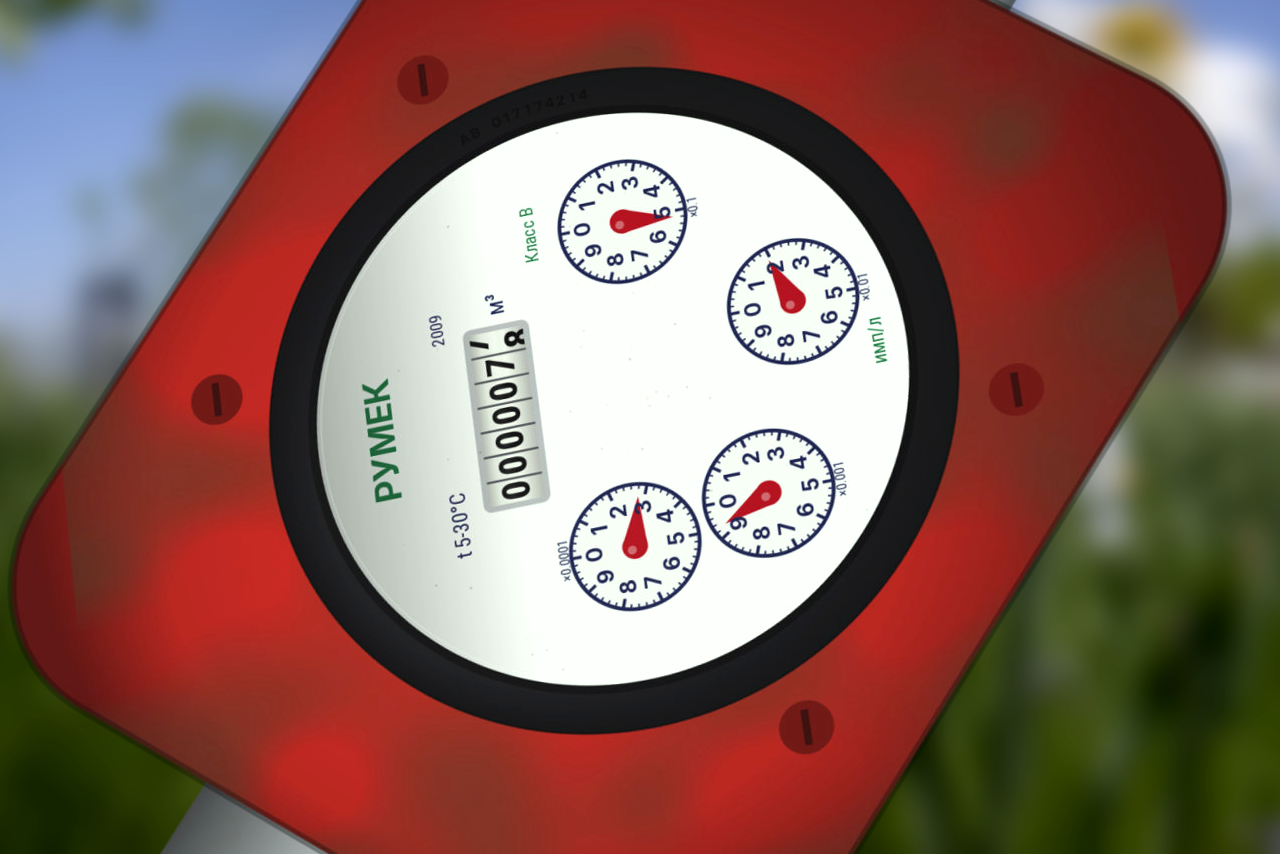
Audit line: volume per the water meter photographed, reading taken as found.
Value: 77.5192 m³
